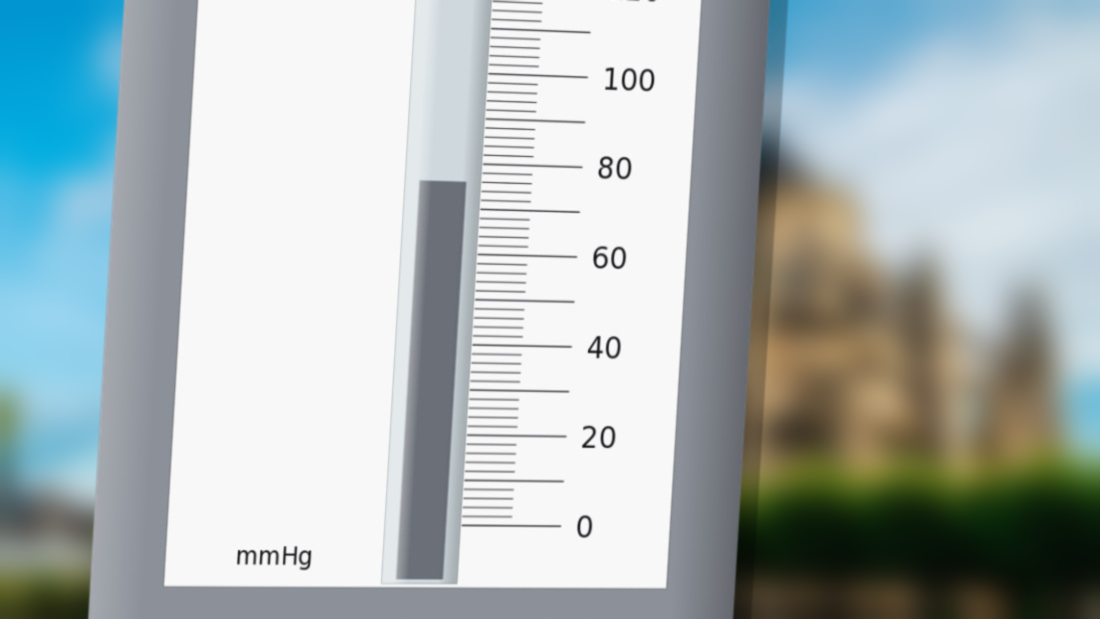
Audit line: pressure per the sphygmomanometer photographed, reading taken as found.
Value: 76 mmHg
